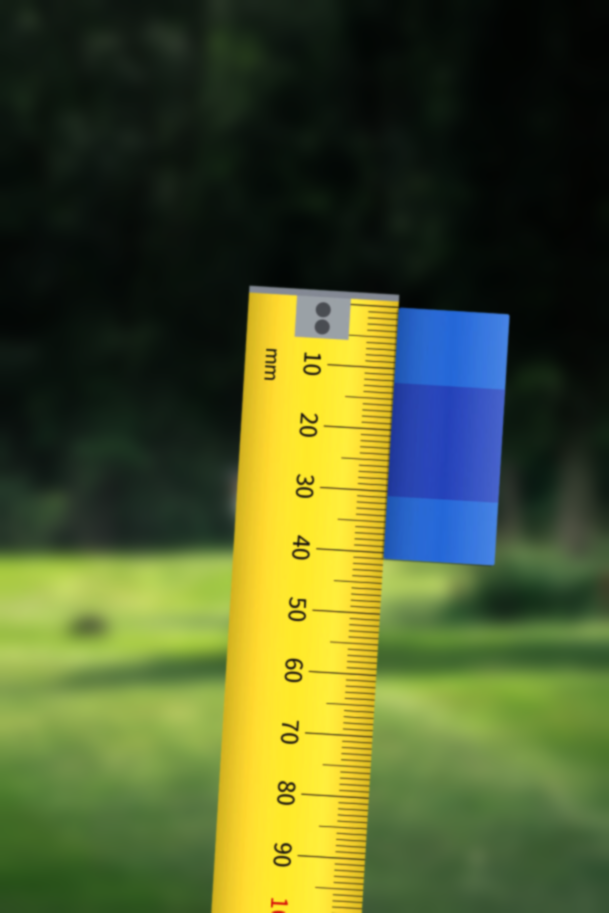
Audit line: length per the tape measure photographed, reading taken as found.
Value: 41 mm
